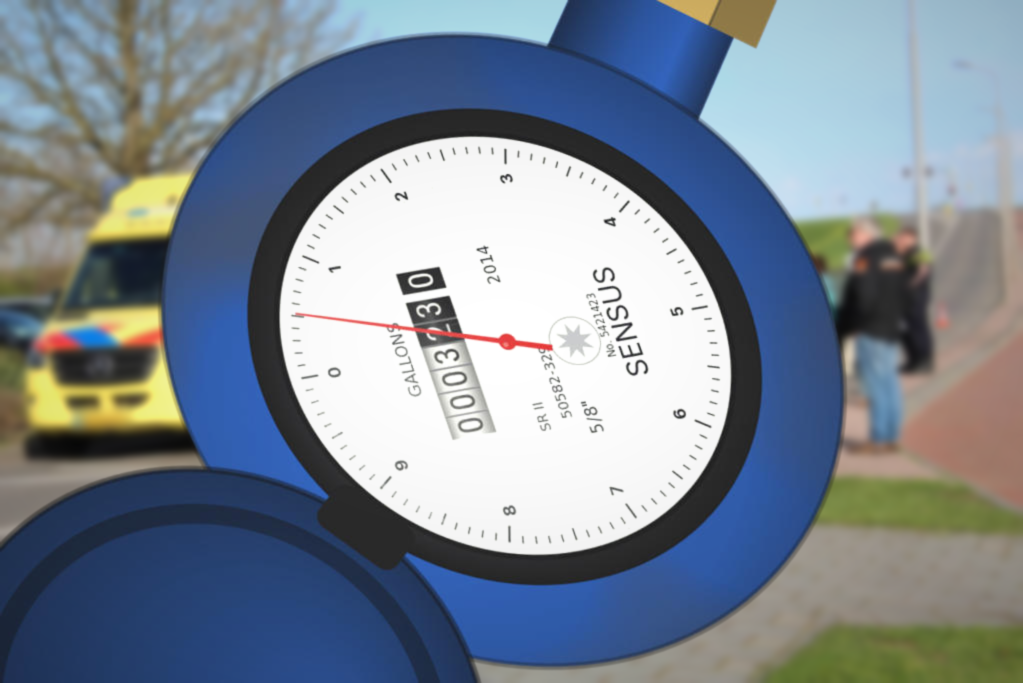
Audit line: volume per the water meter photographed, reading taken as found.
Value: 3230.5 gal
